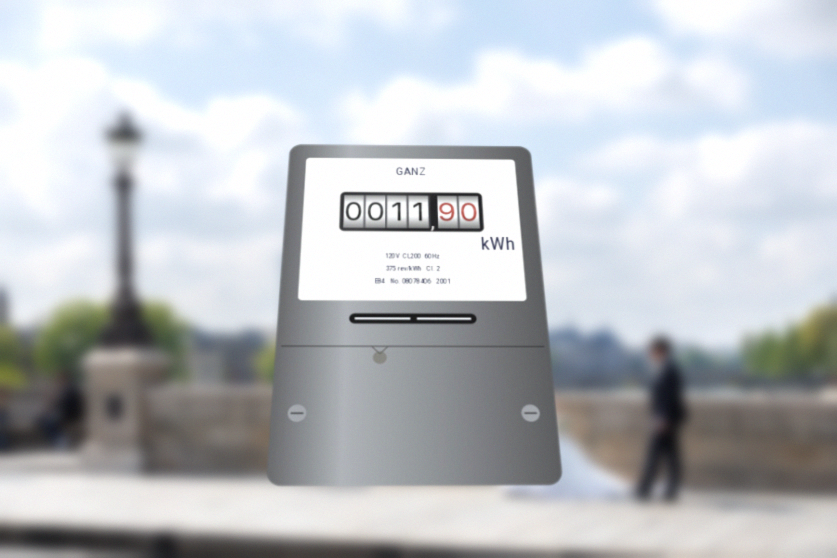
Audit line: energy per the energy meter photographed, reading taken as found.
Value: 11.90 kWh
